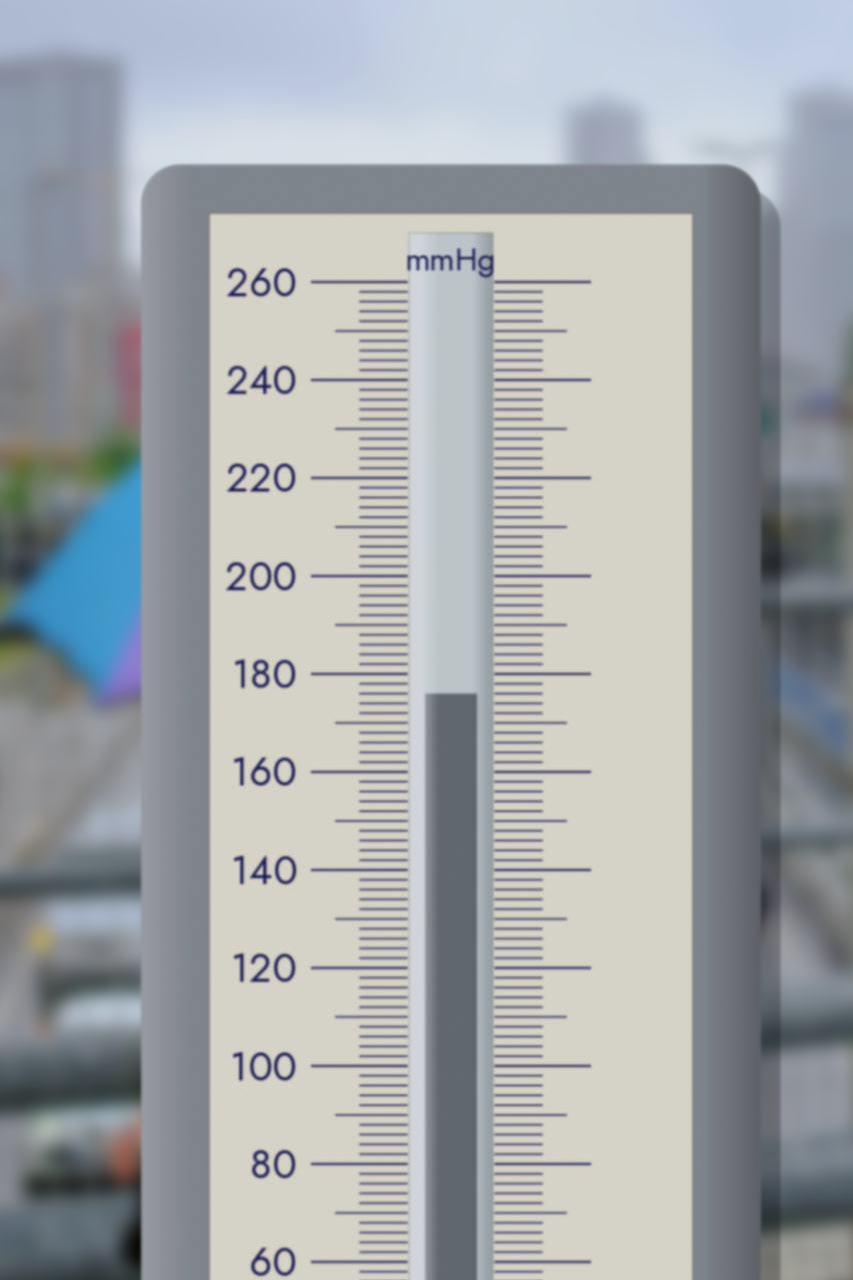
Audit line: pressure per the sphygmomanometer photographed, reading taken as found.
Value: 176 mmHg
